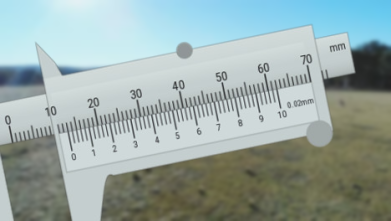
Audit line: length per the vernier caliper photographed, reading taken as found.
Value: 13.0 mm
